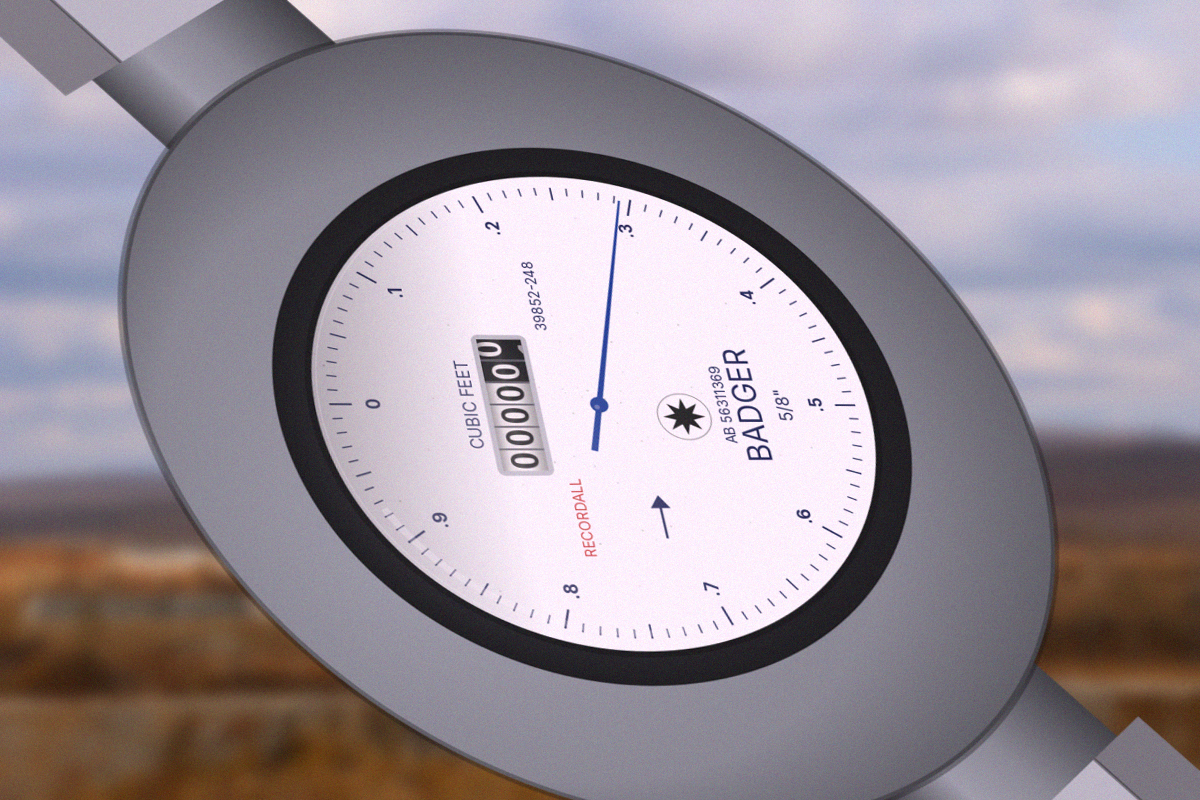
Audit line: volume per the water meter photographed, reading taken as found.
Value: 0.29 ft³
